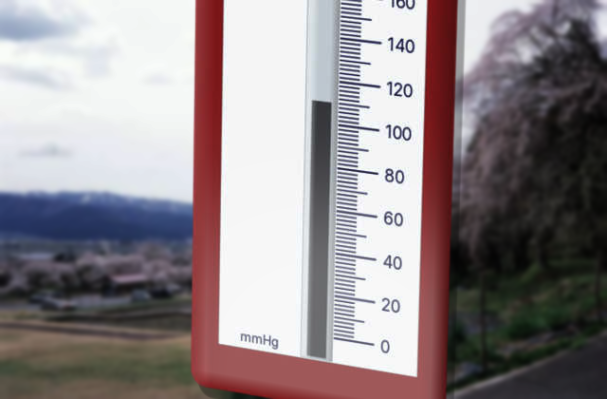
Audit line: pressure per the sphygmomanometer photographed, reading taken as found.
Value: 110 mmHg
